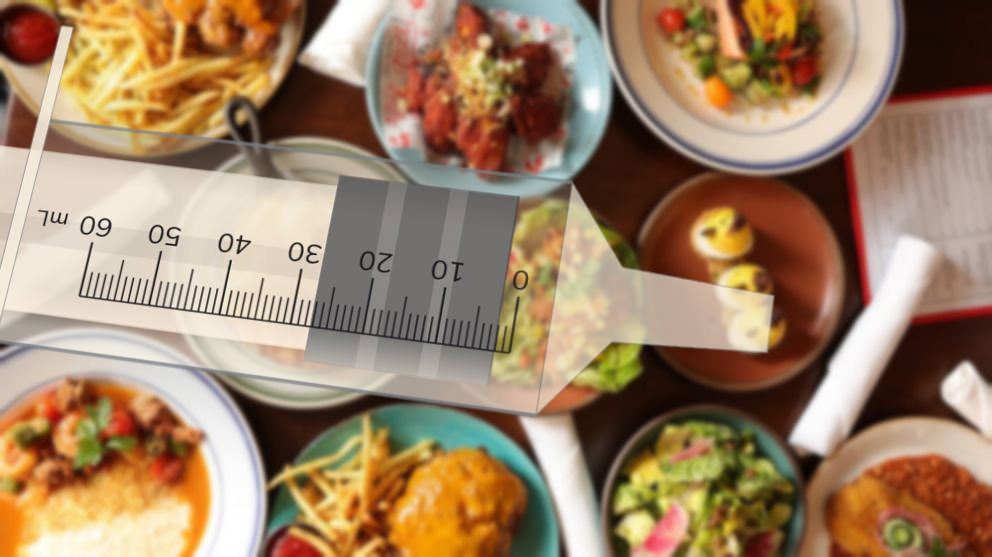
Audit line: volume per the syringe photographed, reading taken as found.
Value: 2 mL
